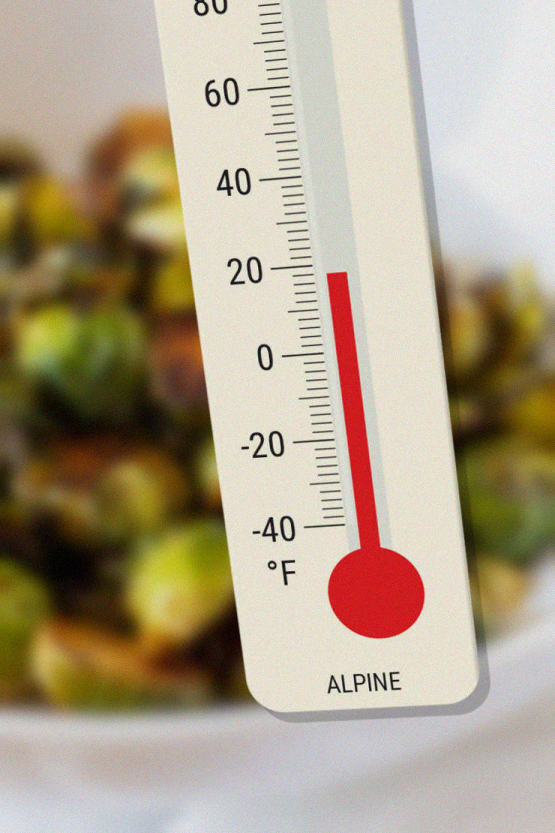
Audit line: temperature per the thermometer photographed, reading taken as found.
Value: 18 °F
